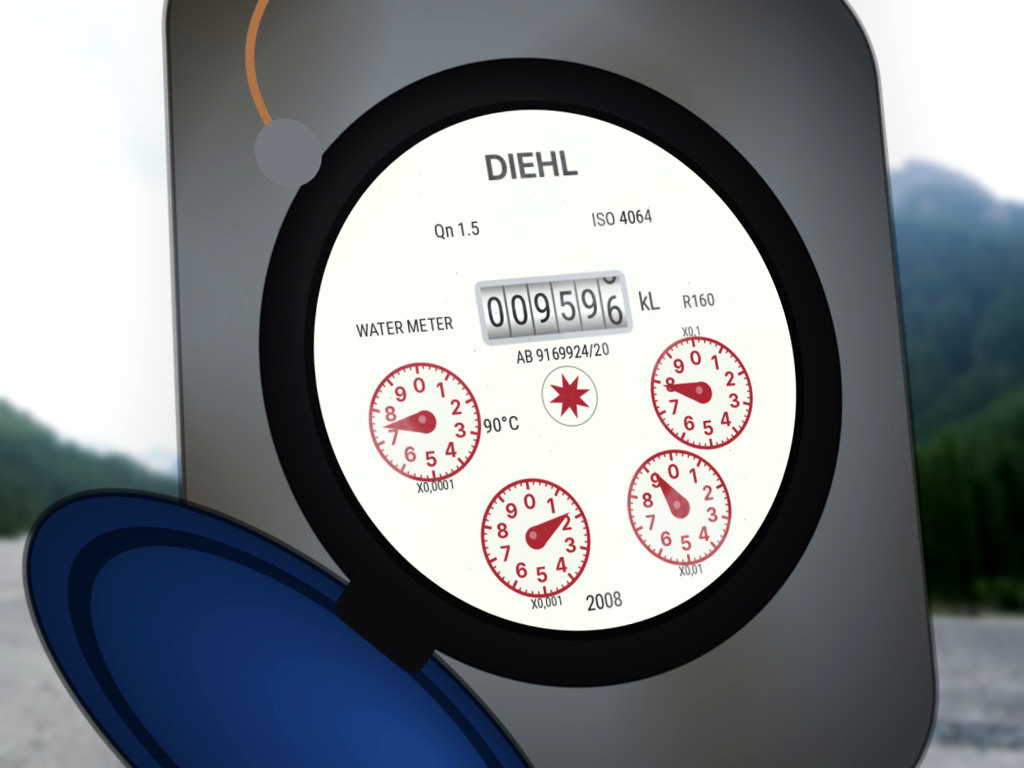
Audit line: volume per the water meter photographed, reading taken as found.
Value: 9595.7917 kL
